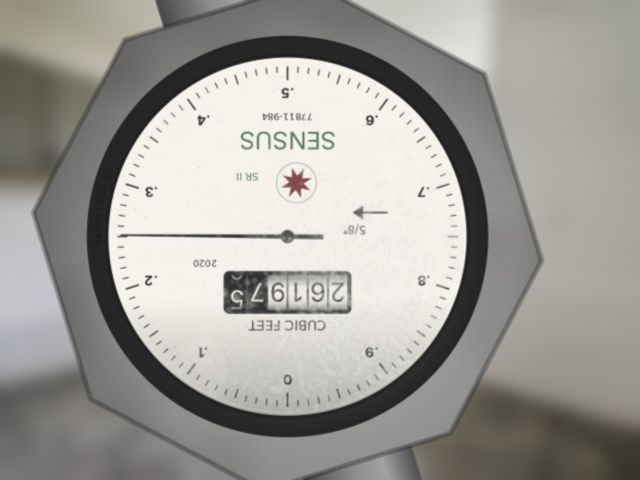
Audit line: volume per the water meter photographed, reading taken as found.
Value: 261975.25 ft³
